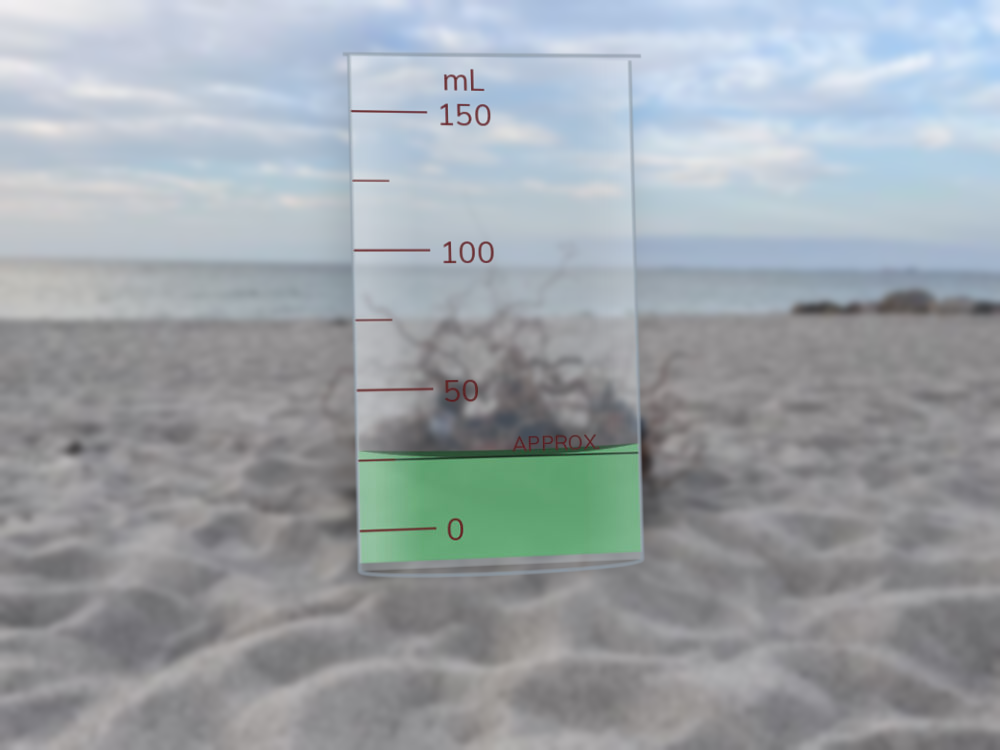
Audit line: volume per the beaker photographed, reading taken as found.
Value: 25 mL
